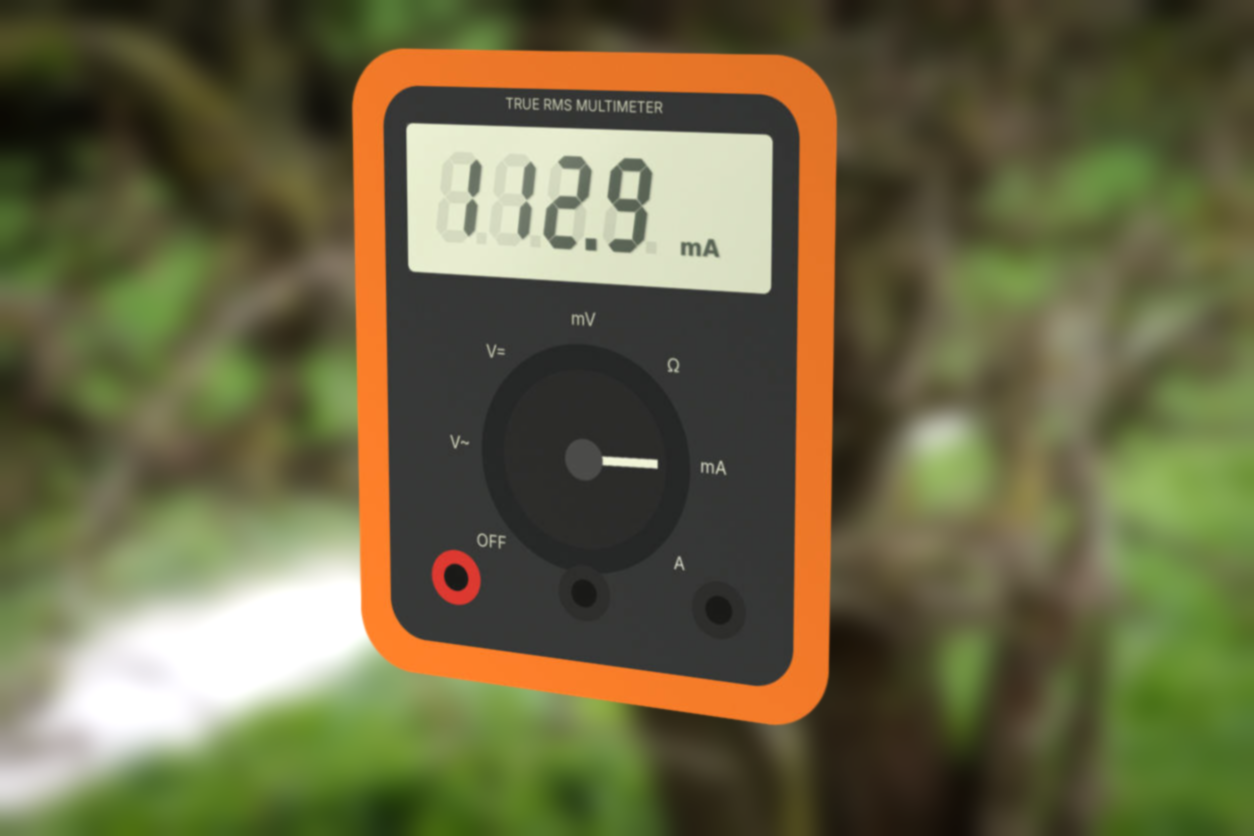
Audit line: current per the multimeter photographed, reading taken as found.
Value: 112.9 mA
